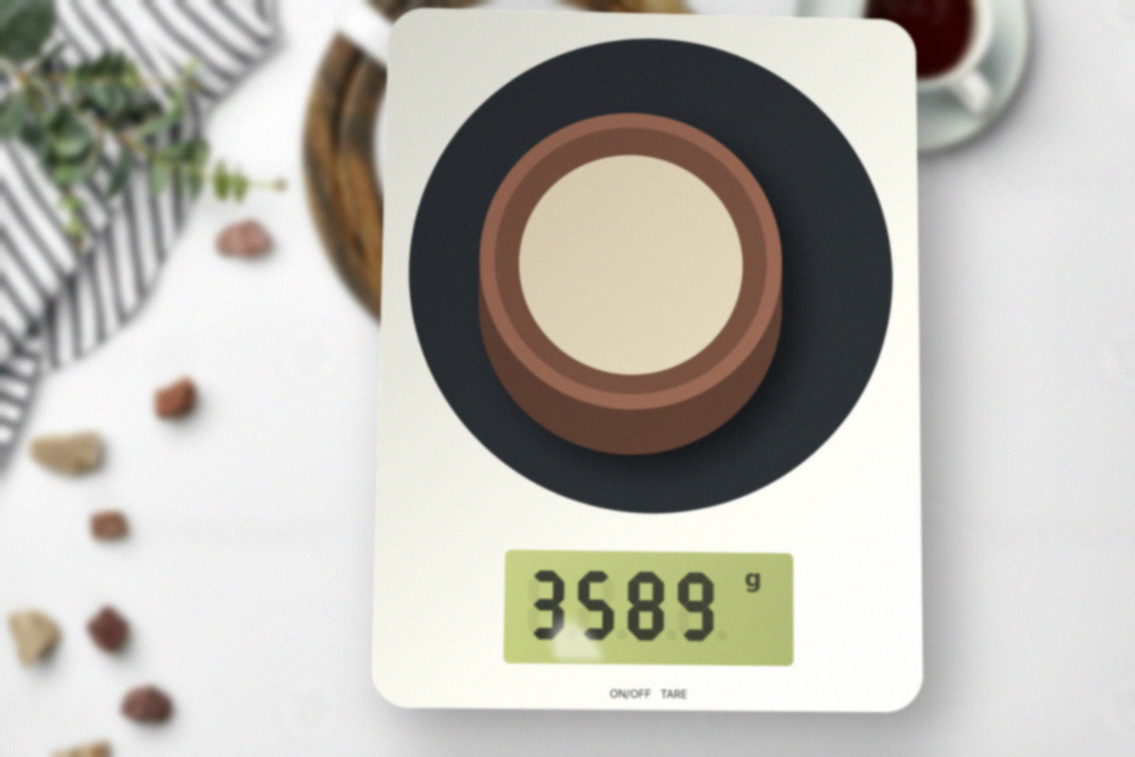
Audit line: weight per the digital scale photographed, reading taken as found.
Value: 3589 g
